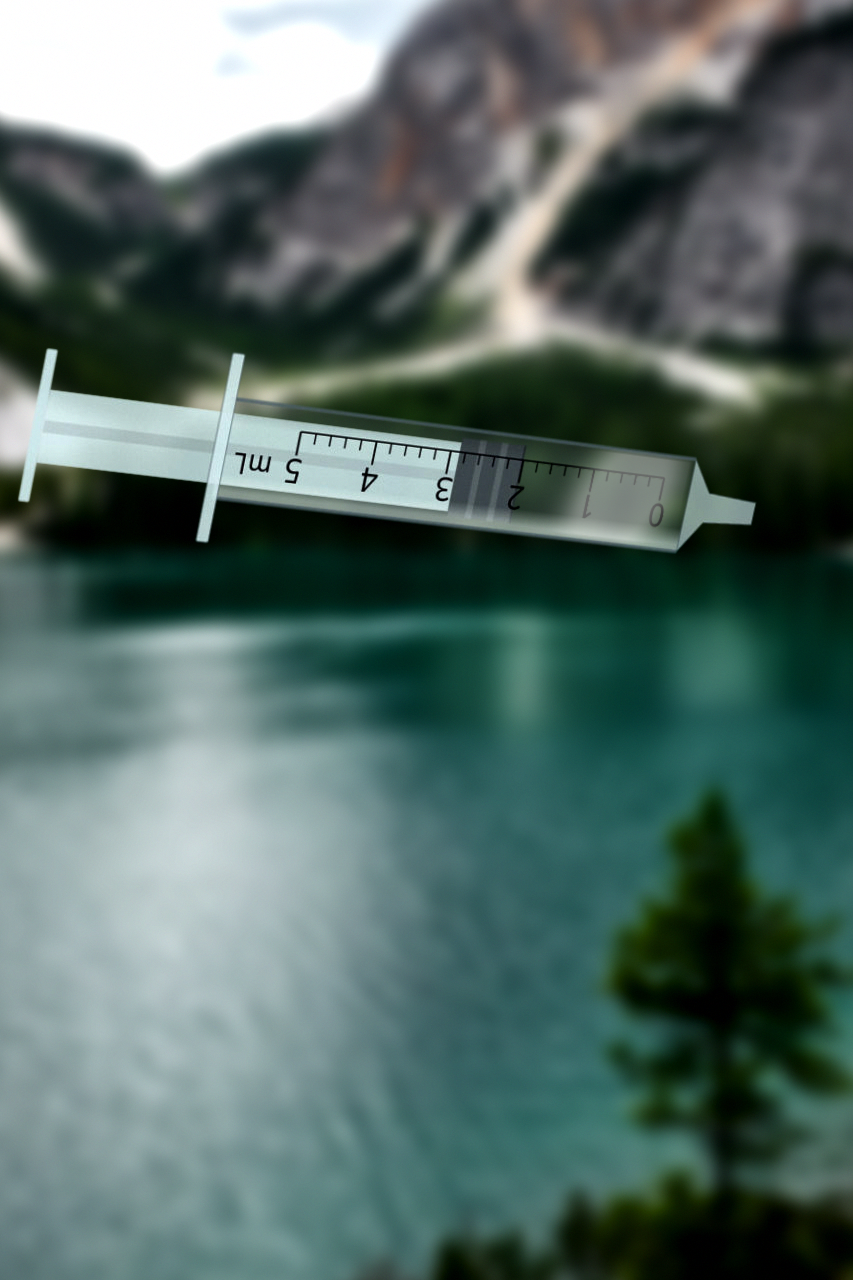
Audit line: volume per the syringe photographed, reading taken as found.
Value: 2 mL
